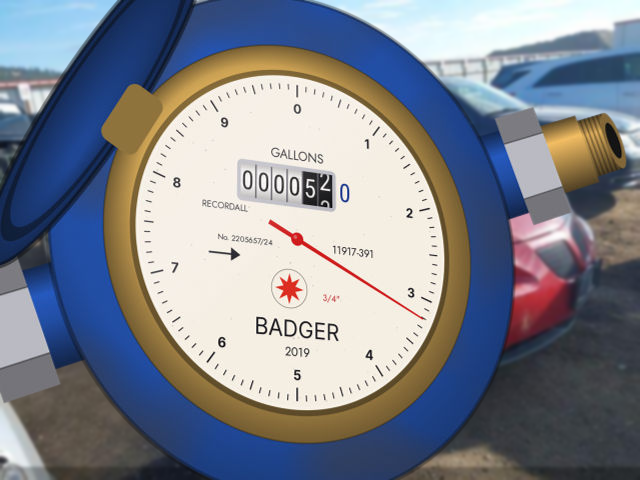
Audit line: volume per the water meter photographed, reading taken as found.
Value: 523.2 gal
